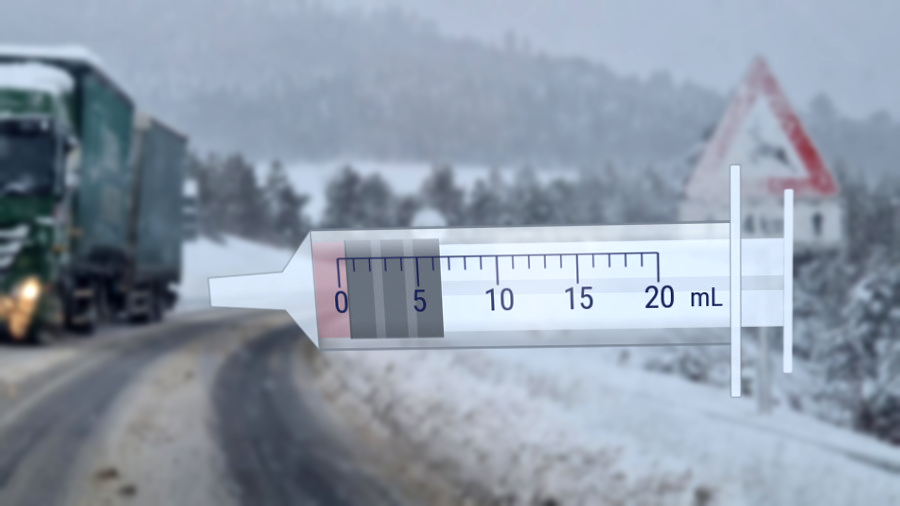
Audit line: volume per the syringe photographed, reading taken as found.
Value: 0.5 mL
